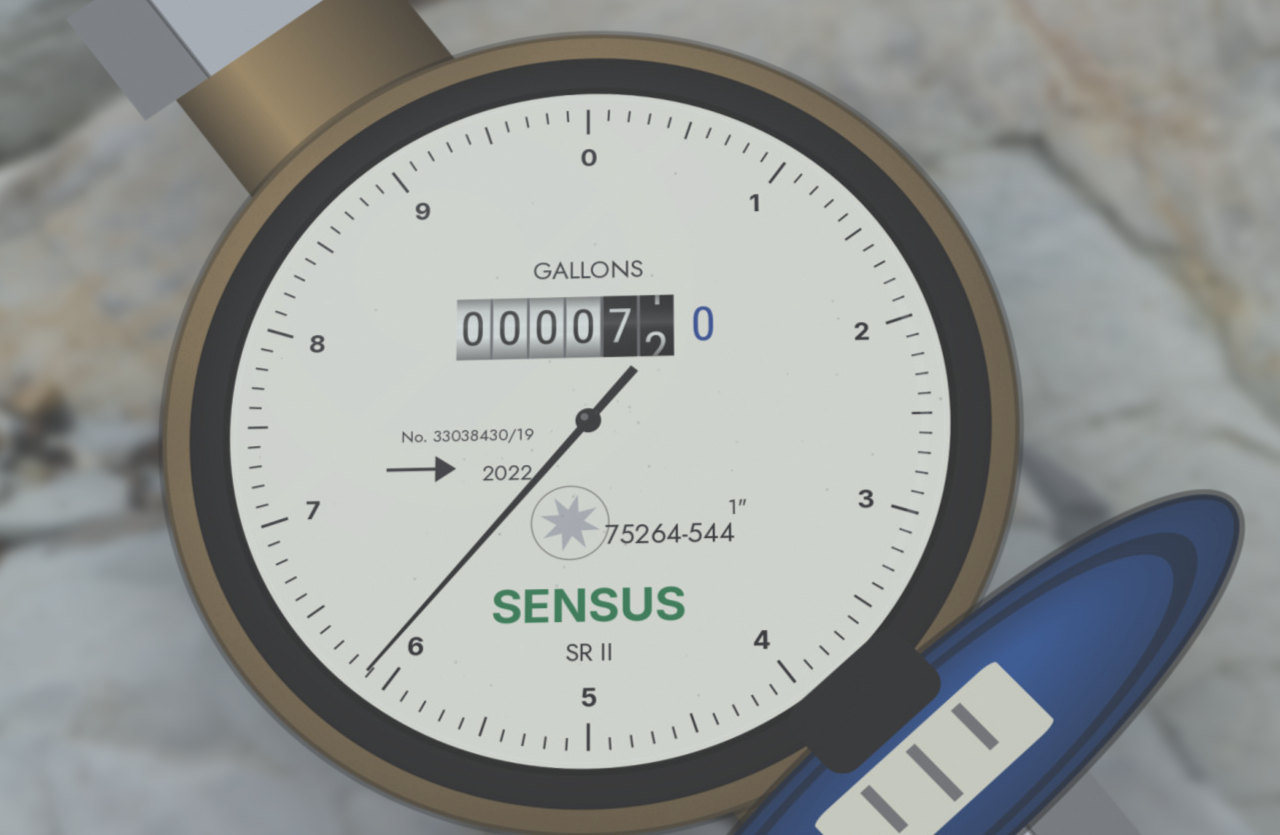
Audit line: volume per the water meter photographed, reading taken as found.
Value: 716.1 gal
